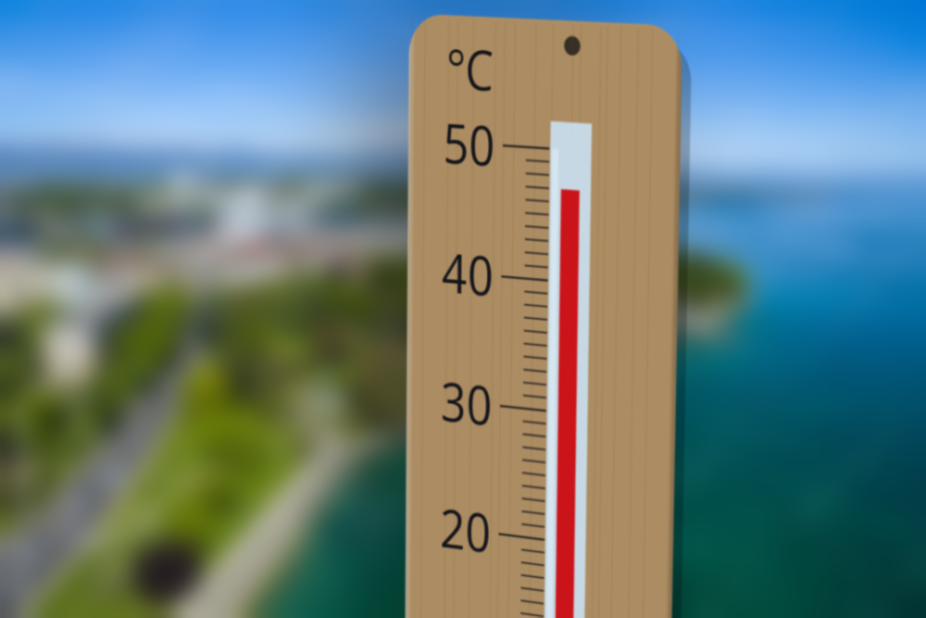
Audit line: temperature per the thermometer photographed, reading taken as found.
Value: 47 °C
